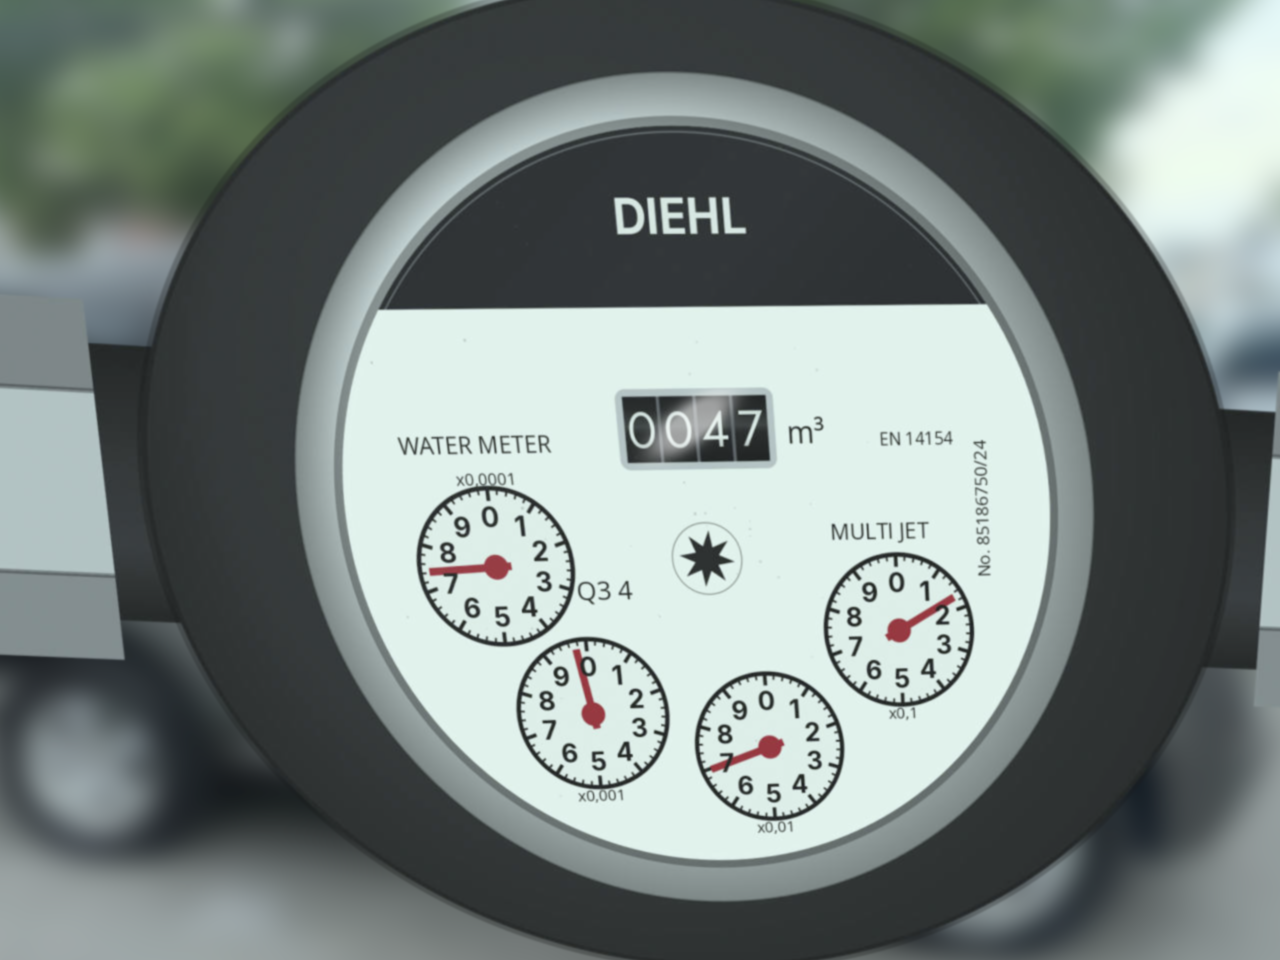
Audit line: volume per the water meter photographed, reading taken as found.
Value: 47.1697 m³
